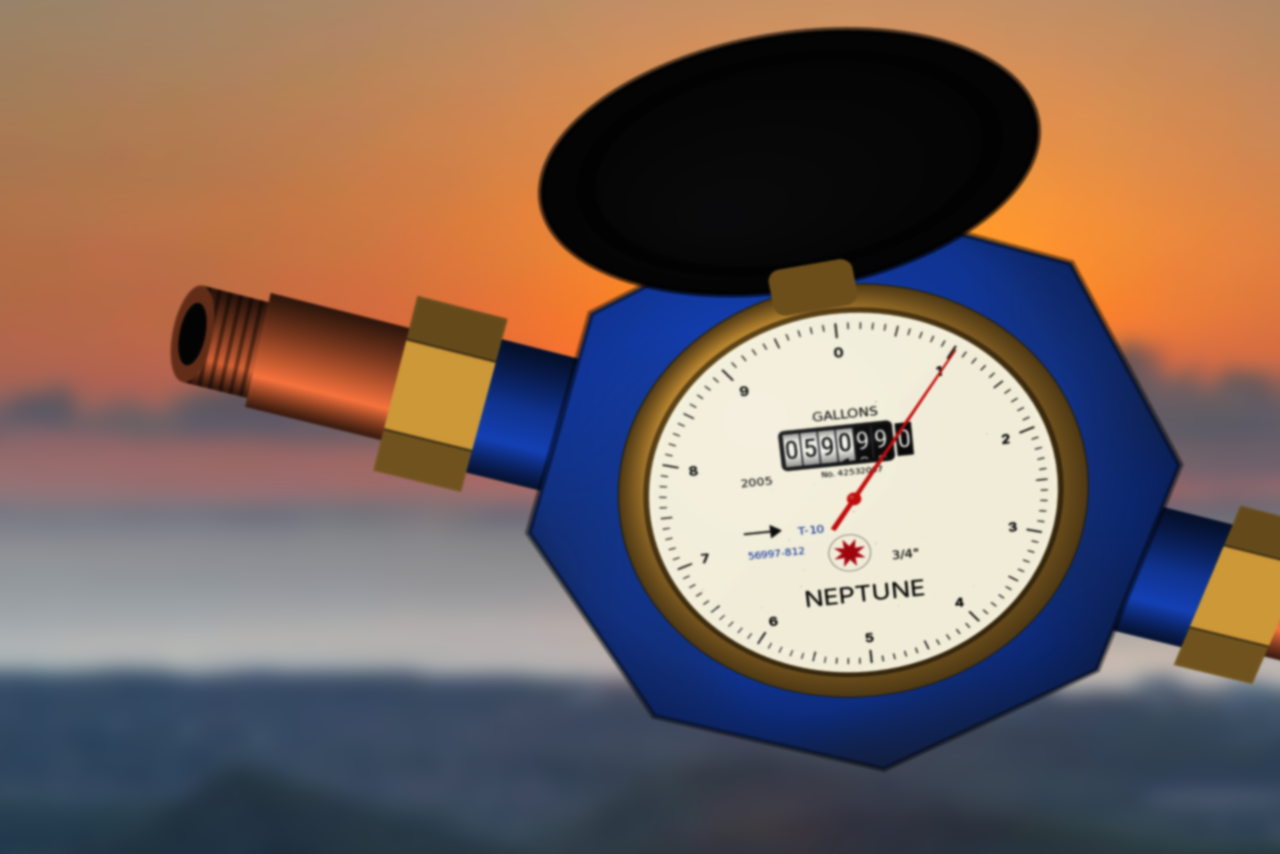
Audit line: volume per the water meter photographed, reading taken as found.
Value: 590991.0 gal
